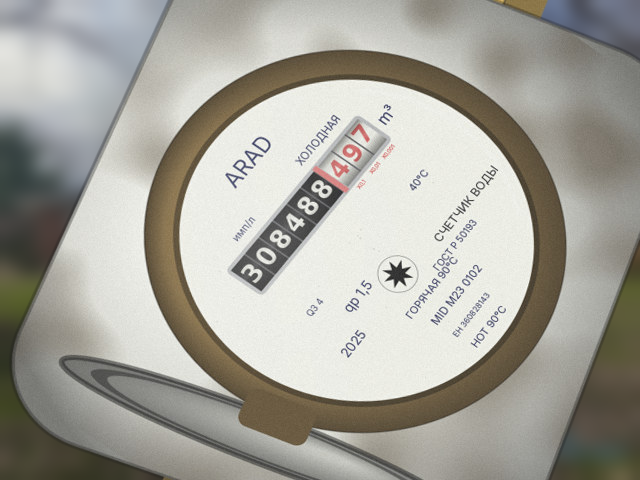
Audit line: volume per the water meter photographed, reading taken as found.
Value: 308488.497 m³
